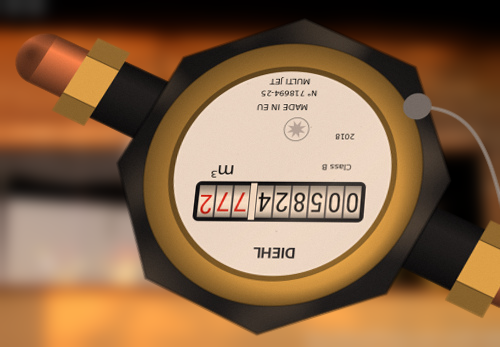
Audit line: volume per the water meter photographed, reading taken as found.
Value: 5824.772 m³
